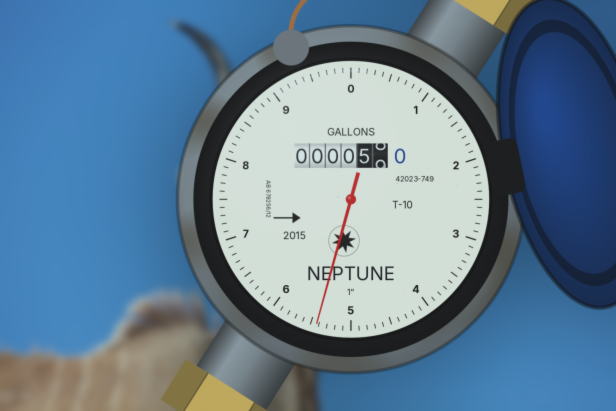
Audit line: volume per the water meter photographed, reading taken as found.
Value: 585.4 gal
